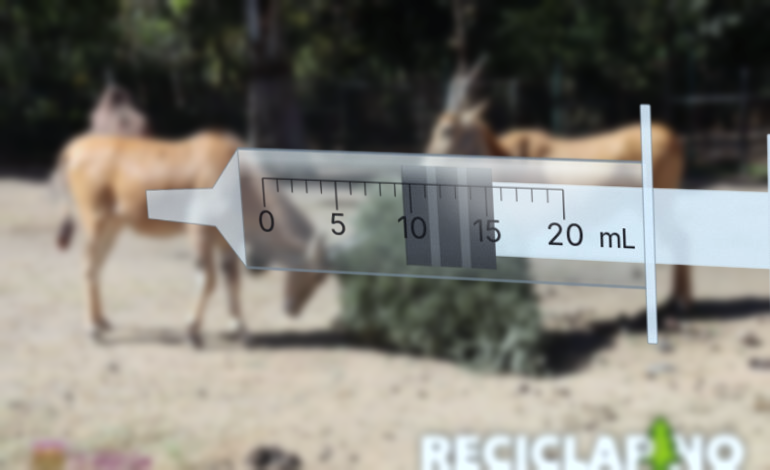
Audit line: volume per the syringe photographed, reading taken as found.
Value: 9.5 mL
